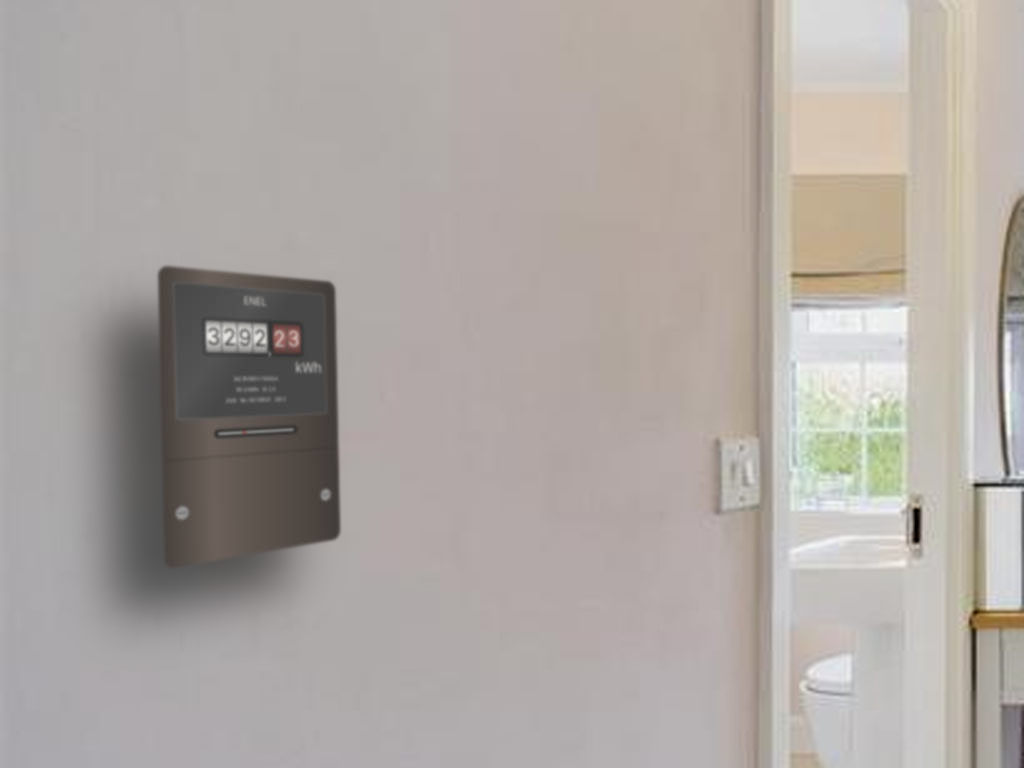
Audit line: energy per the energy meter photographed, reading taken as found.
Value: 3292.23 kWh
